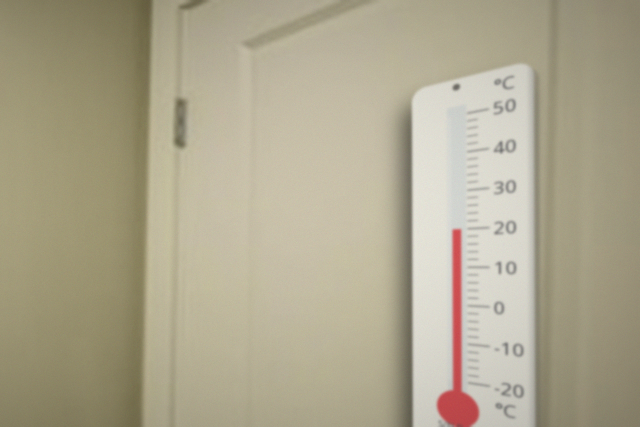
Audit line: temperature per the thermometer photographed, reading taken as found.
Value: 20 °C
